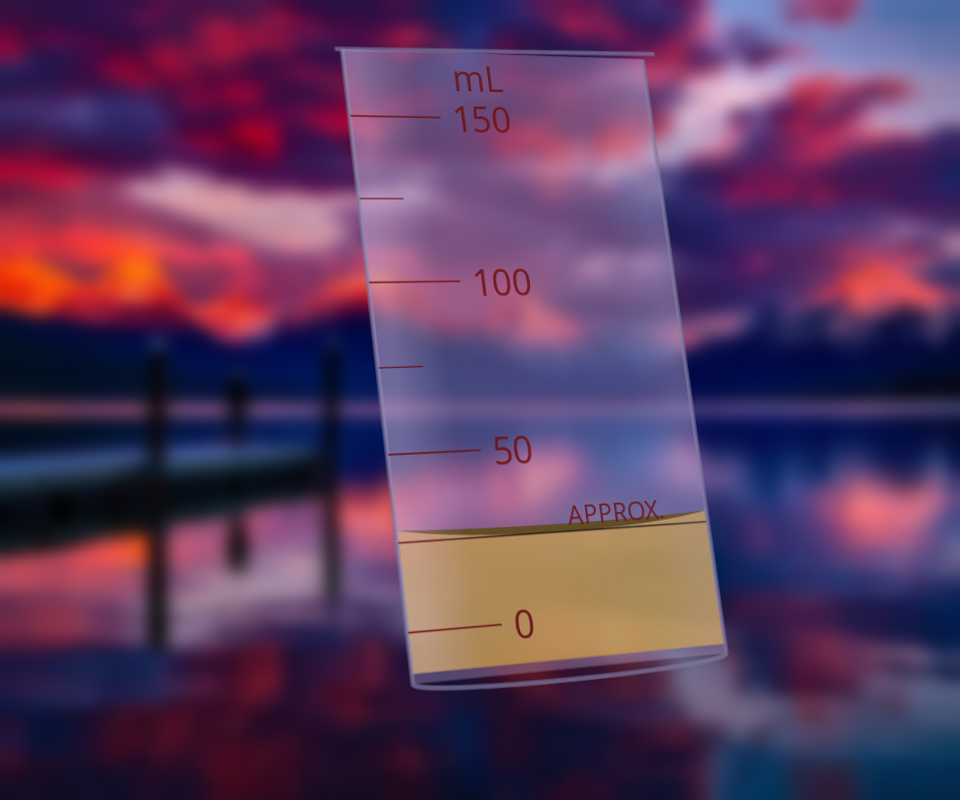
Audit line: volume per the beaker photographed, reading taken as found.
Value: 25 mL
